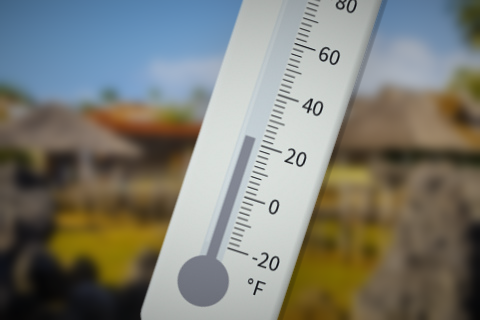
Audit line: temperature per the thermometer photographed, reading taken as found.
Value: 22 °F
